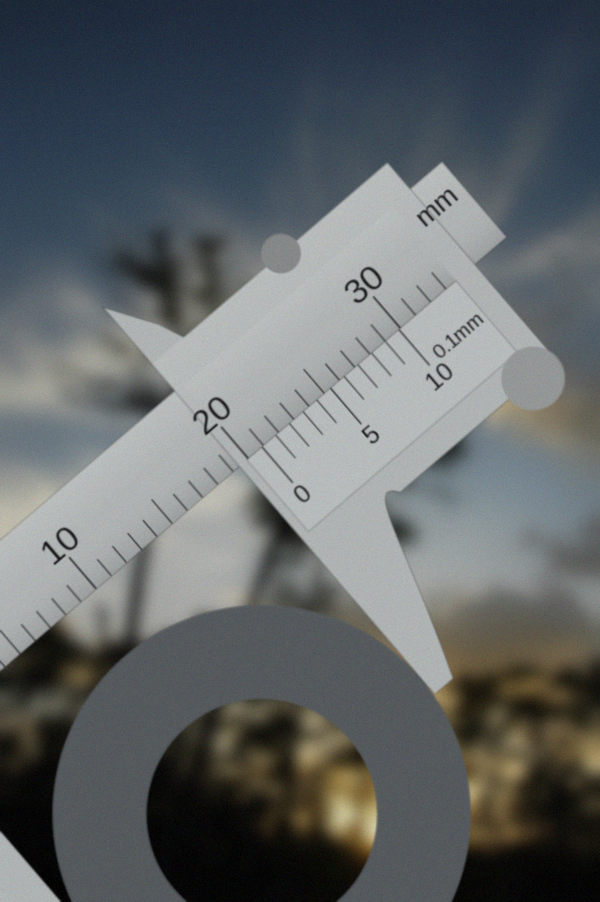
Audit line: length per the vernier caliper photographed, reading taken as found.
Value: 20.9 mm
